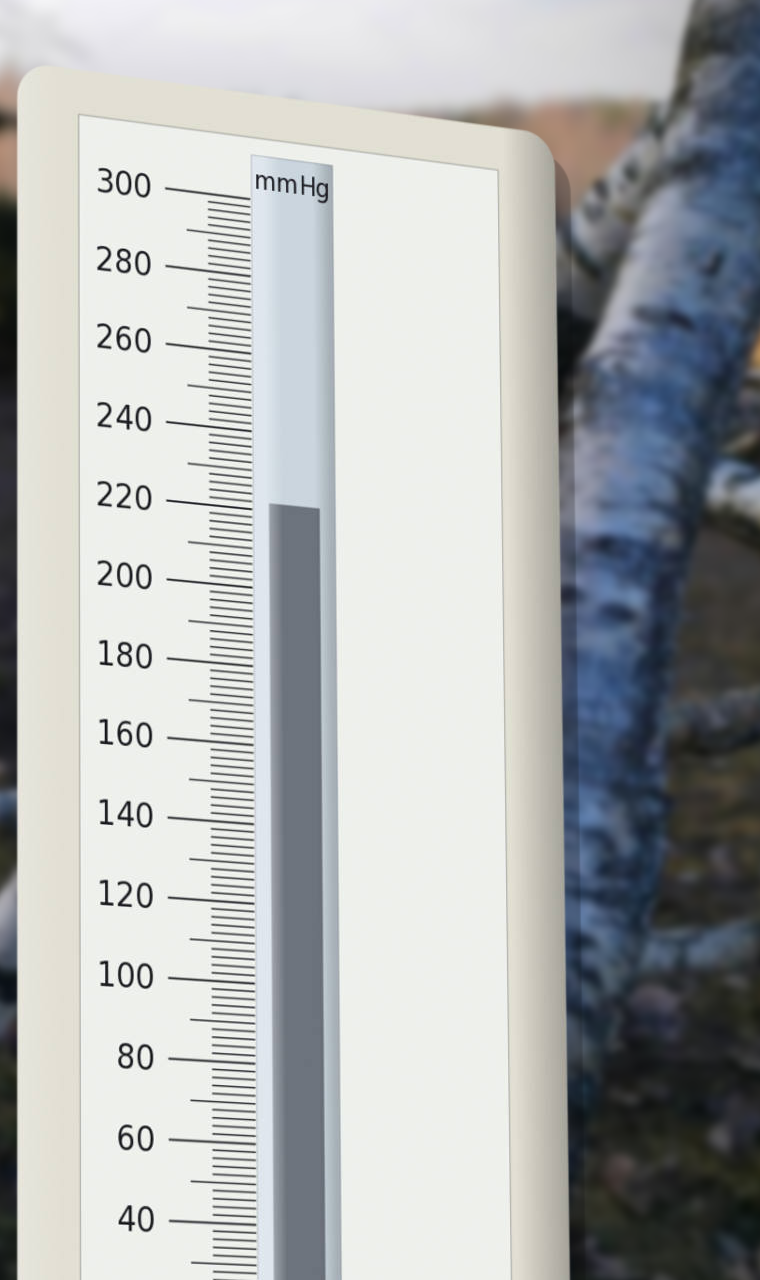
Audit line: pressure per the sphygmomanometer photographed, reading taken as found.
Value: 222 mmHg
